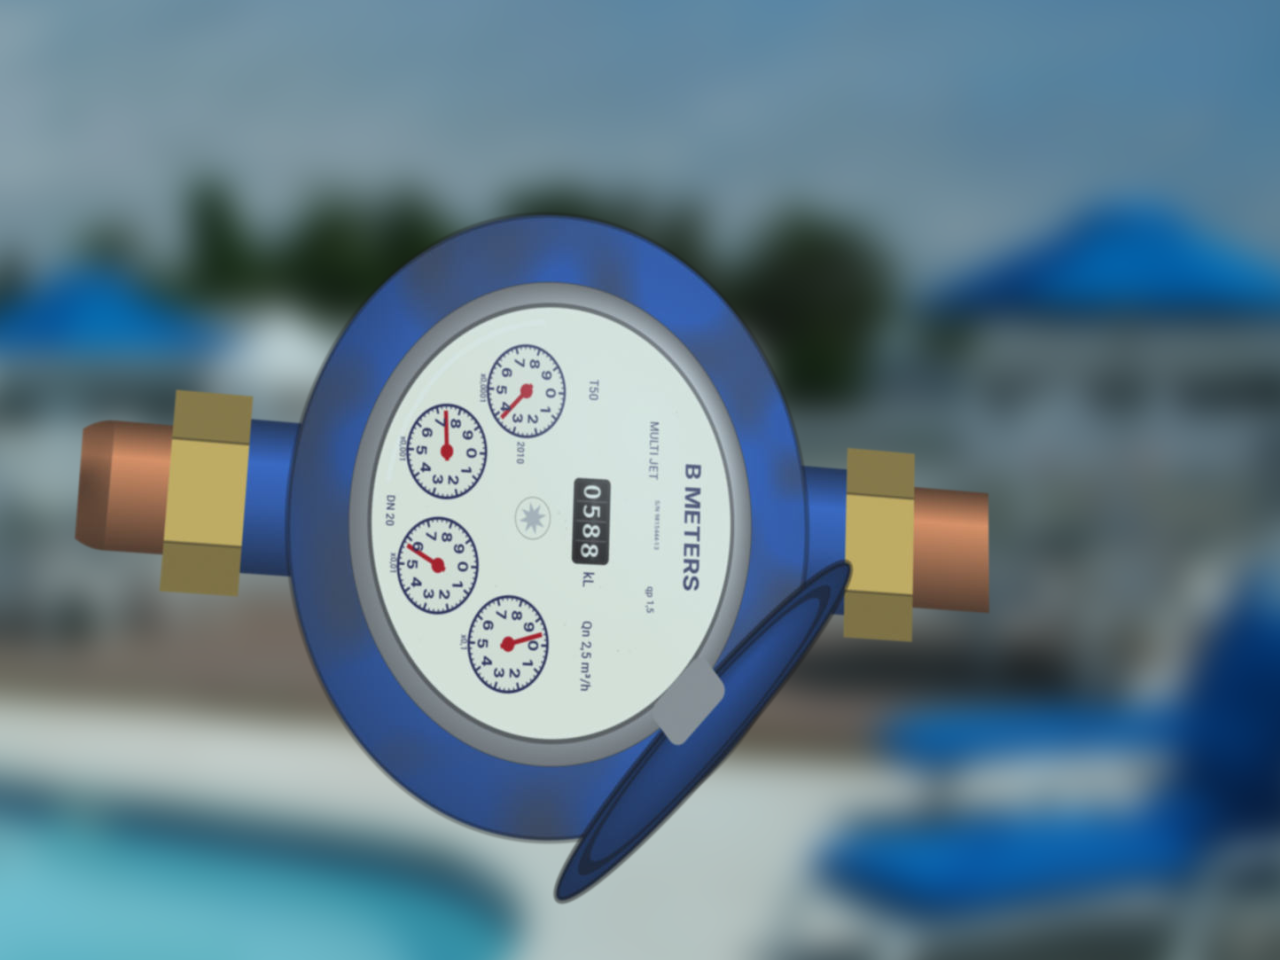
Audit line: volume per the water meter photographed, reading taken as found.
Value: 587.9573 kL
